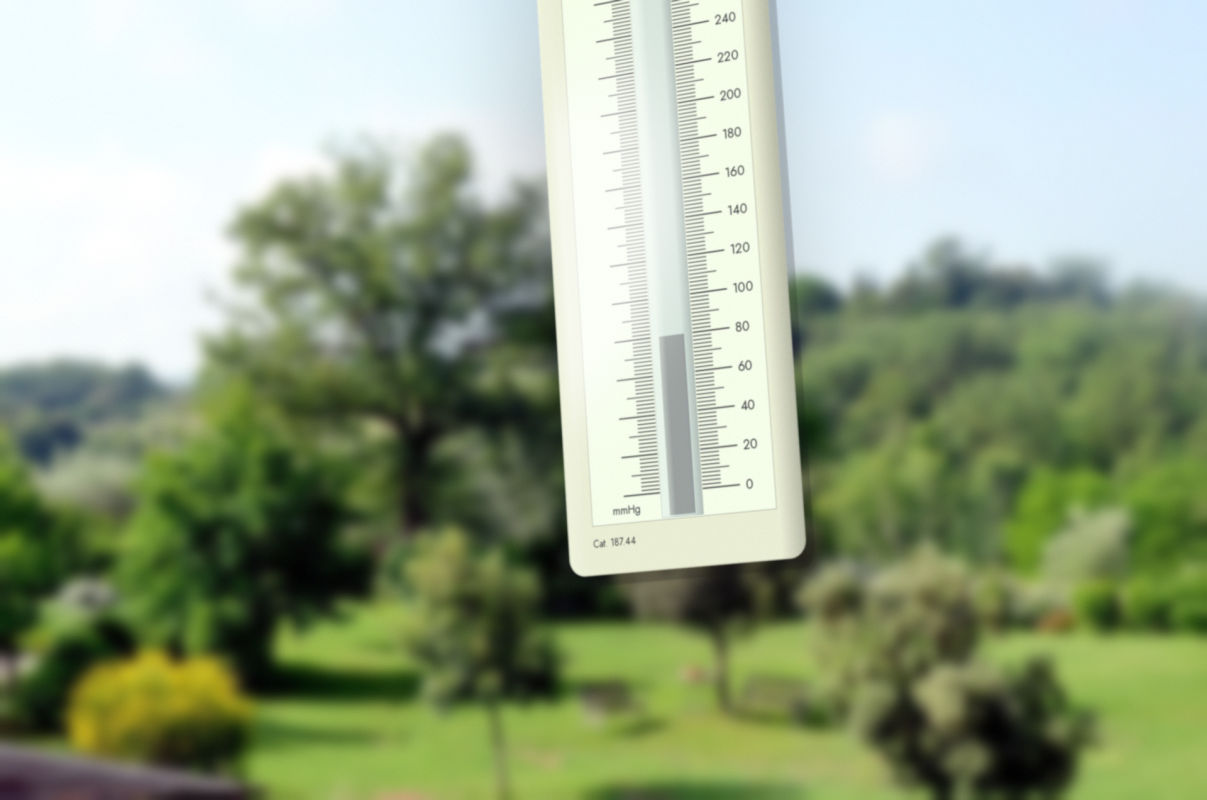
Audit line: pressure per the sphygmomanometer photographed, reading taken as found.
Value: 80 mmHg
